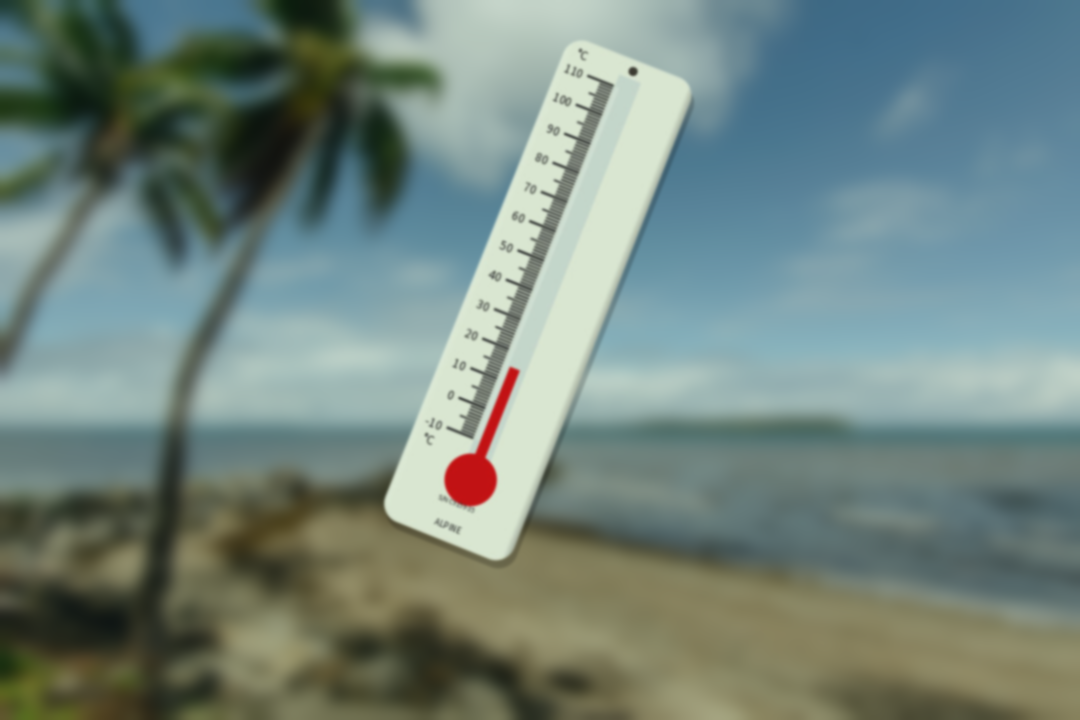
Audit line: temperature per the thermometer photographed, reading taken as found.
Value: 15 °C
